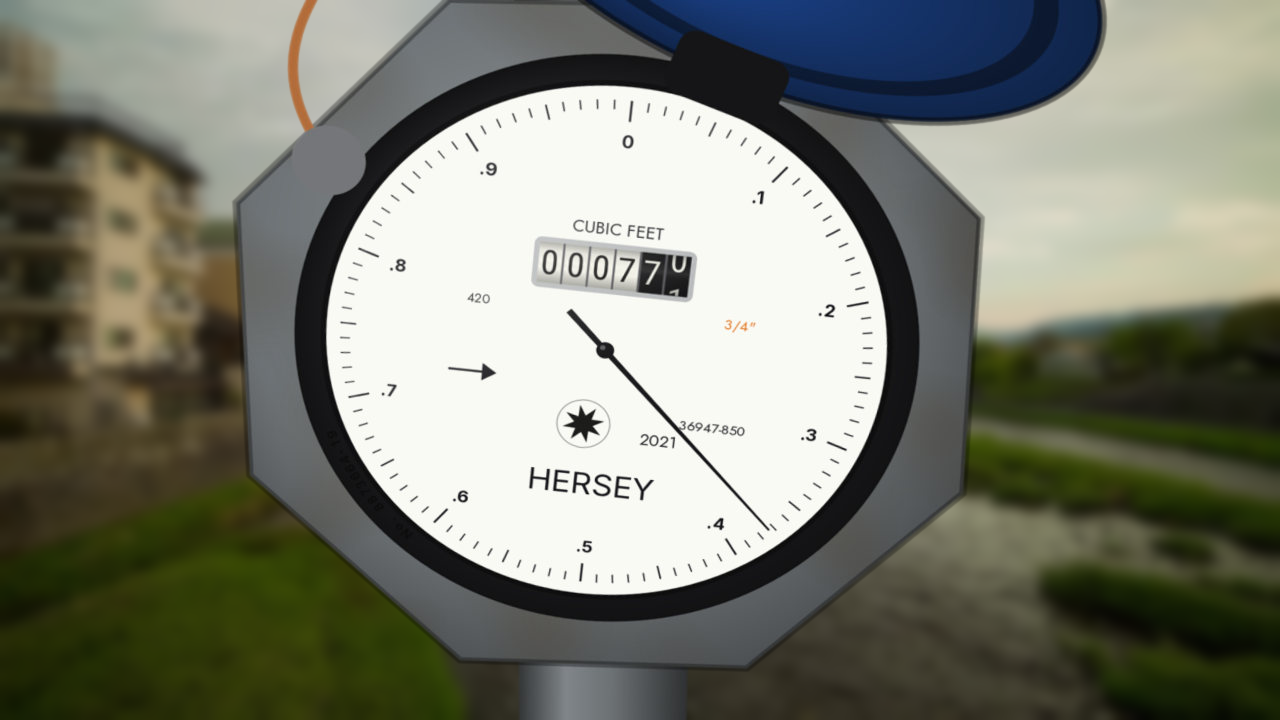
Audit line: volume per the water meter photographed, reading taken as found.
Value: 770.37 ft³
